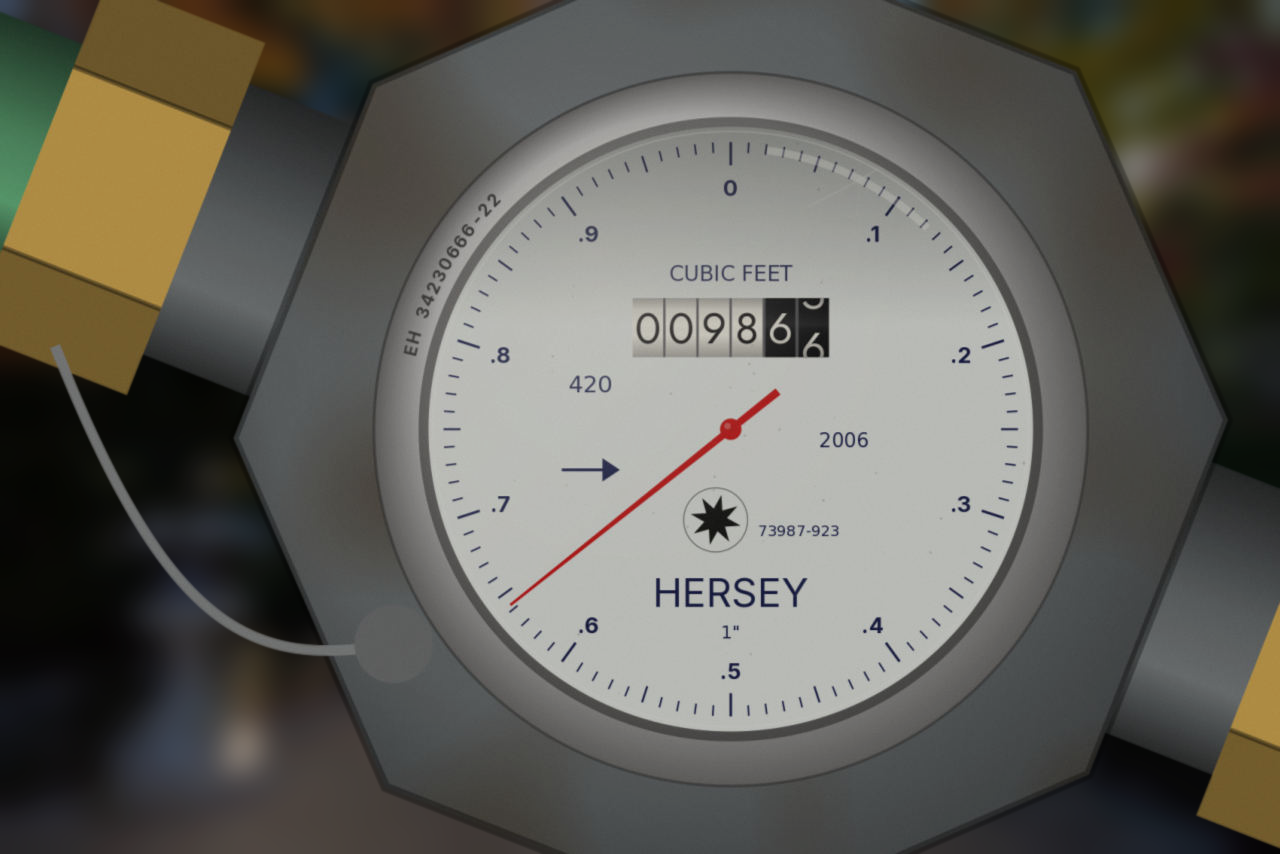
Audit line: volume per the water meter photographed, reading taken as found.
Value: 9865.64 ft³
